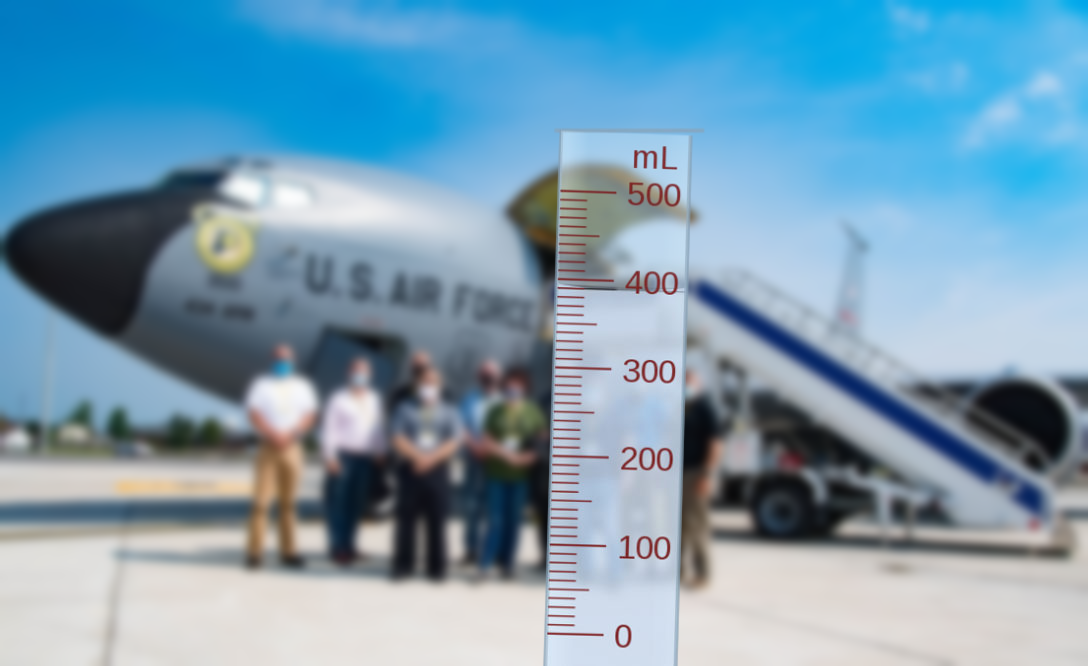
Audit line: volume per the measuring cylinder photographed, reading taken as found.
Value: 390 mL
